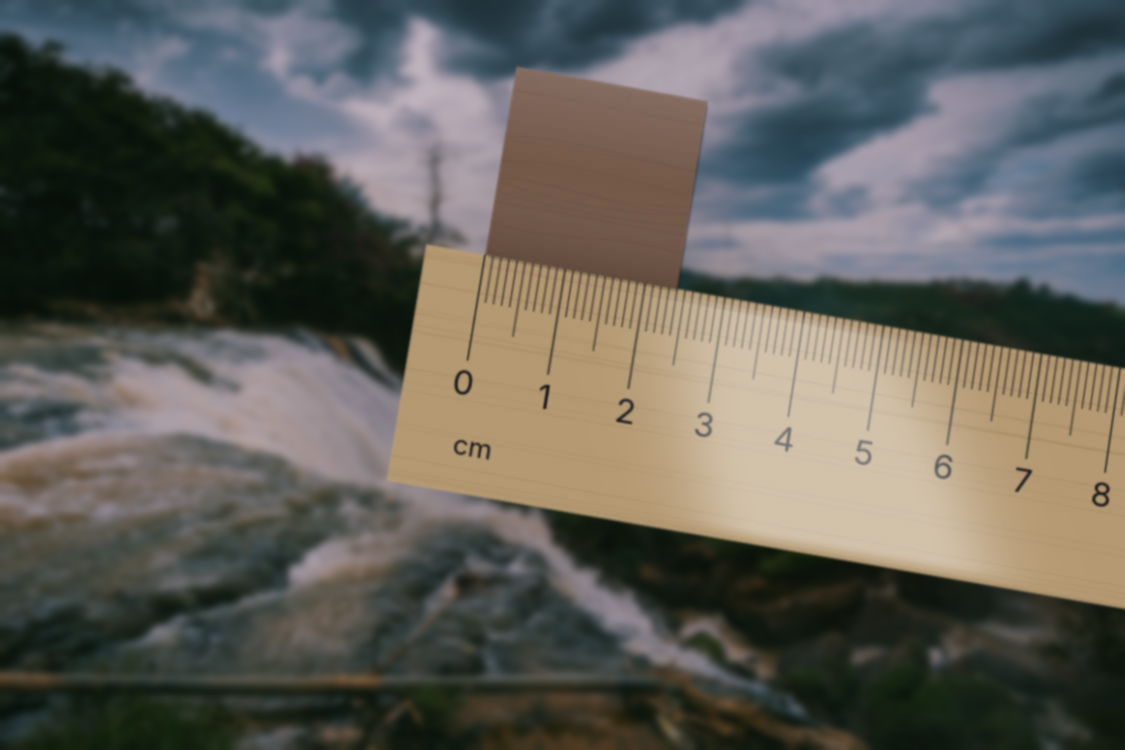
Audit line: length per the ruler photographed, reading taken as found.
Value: 2.4 cm
